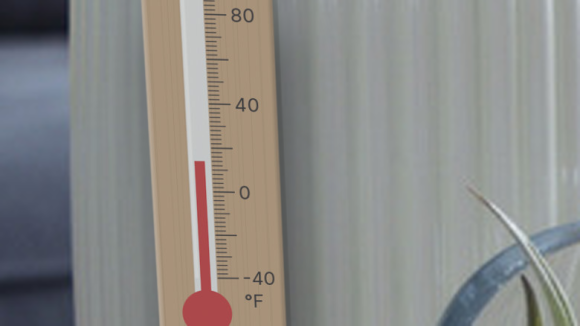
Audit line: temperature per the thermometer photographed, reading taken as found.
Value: 14 °F
